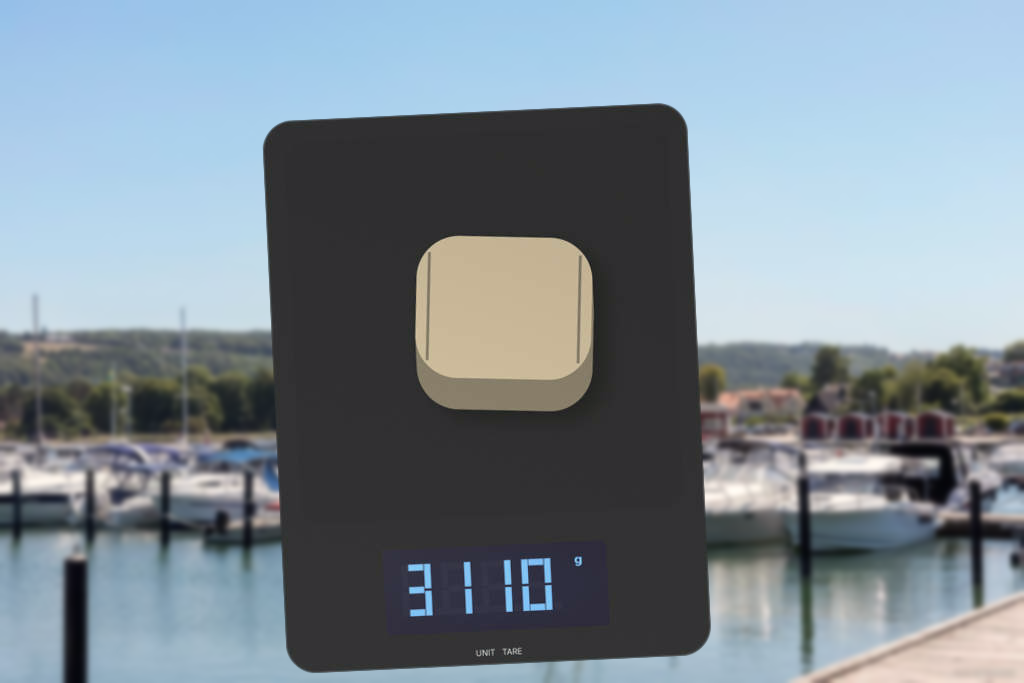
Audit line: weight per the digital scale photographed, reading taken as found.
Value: 3110 g
